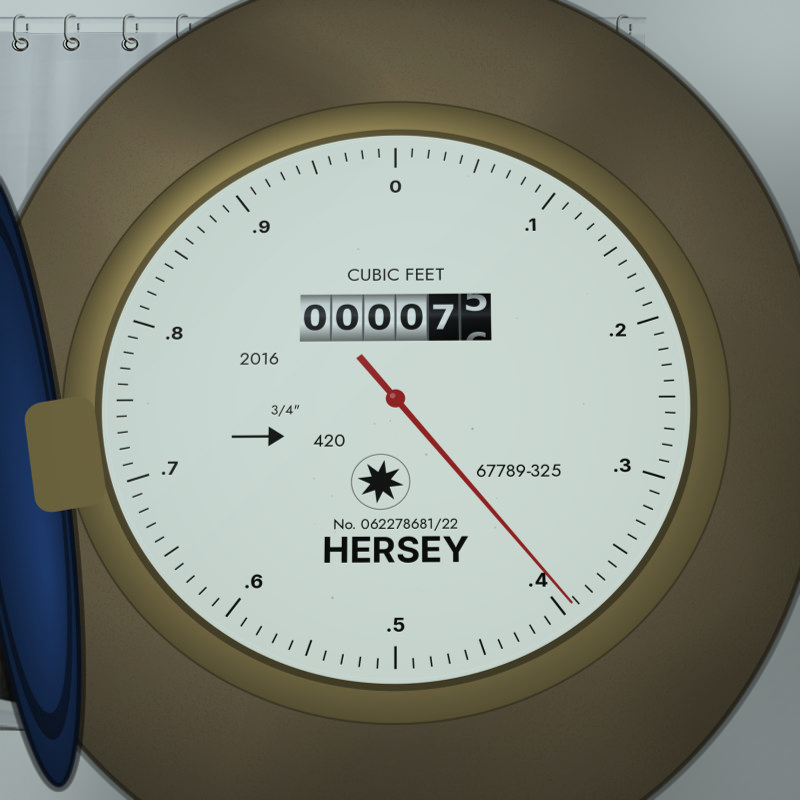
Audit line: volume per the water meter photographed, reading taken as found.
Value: 75.39 ft³
